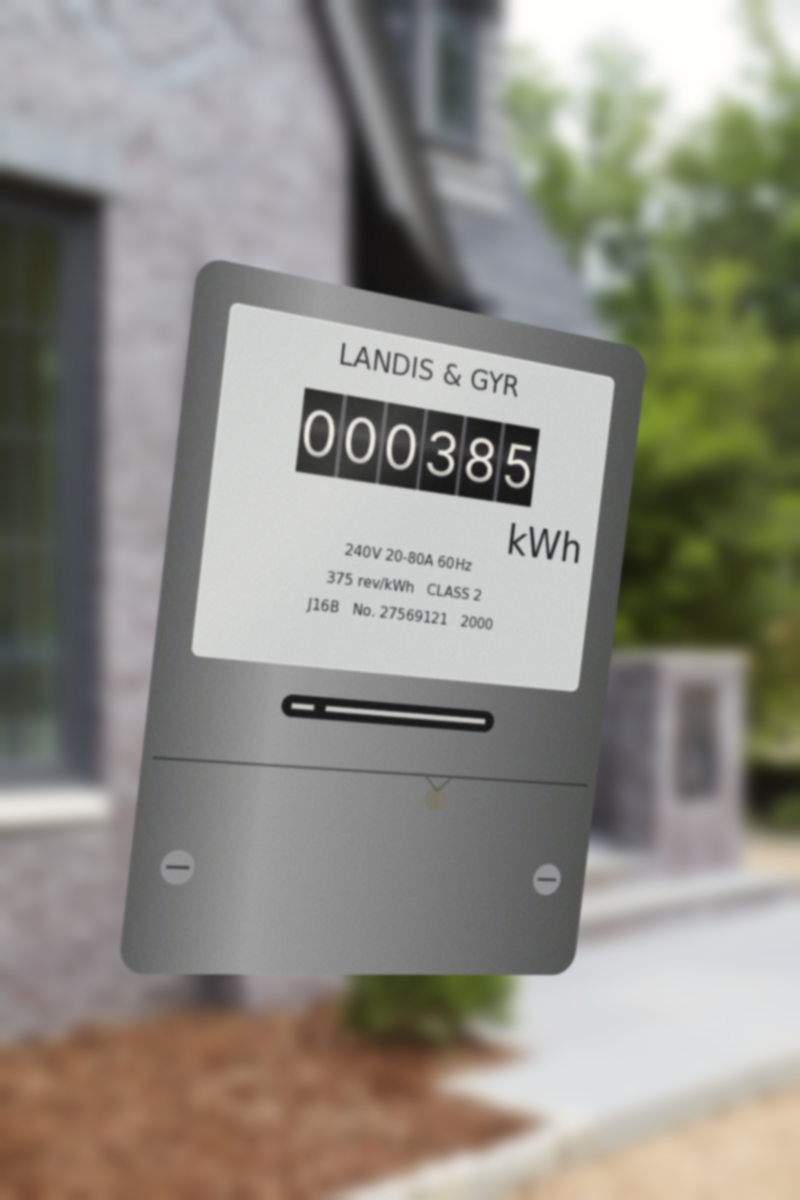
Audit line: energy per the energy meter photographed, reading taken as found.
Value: 385 kWh
